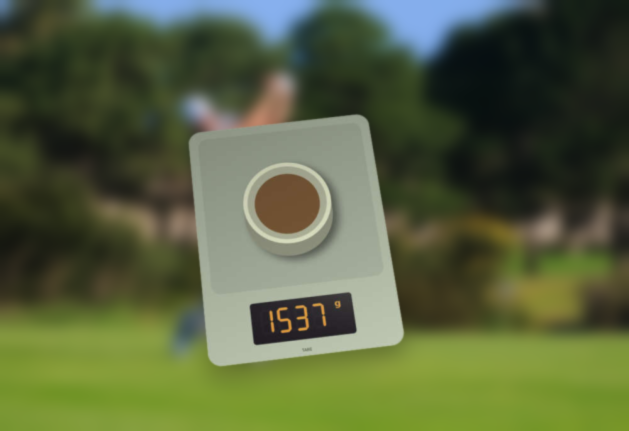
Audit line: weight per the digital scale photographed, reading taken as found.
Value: 1537 g
